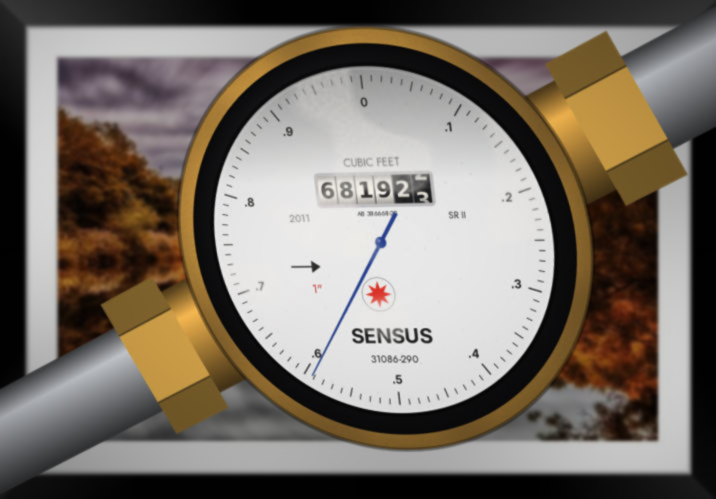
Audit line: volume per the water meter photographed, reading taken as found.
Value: 681922.59 ft³
